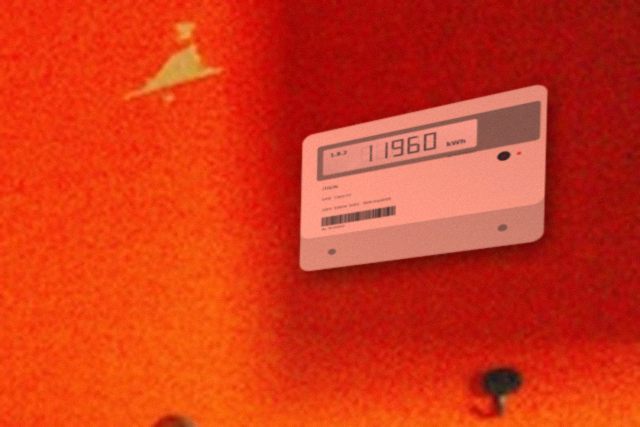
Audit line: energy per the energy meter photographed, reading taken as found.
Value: 11960 kWh
